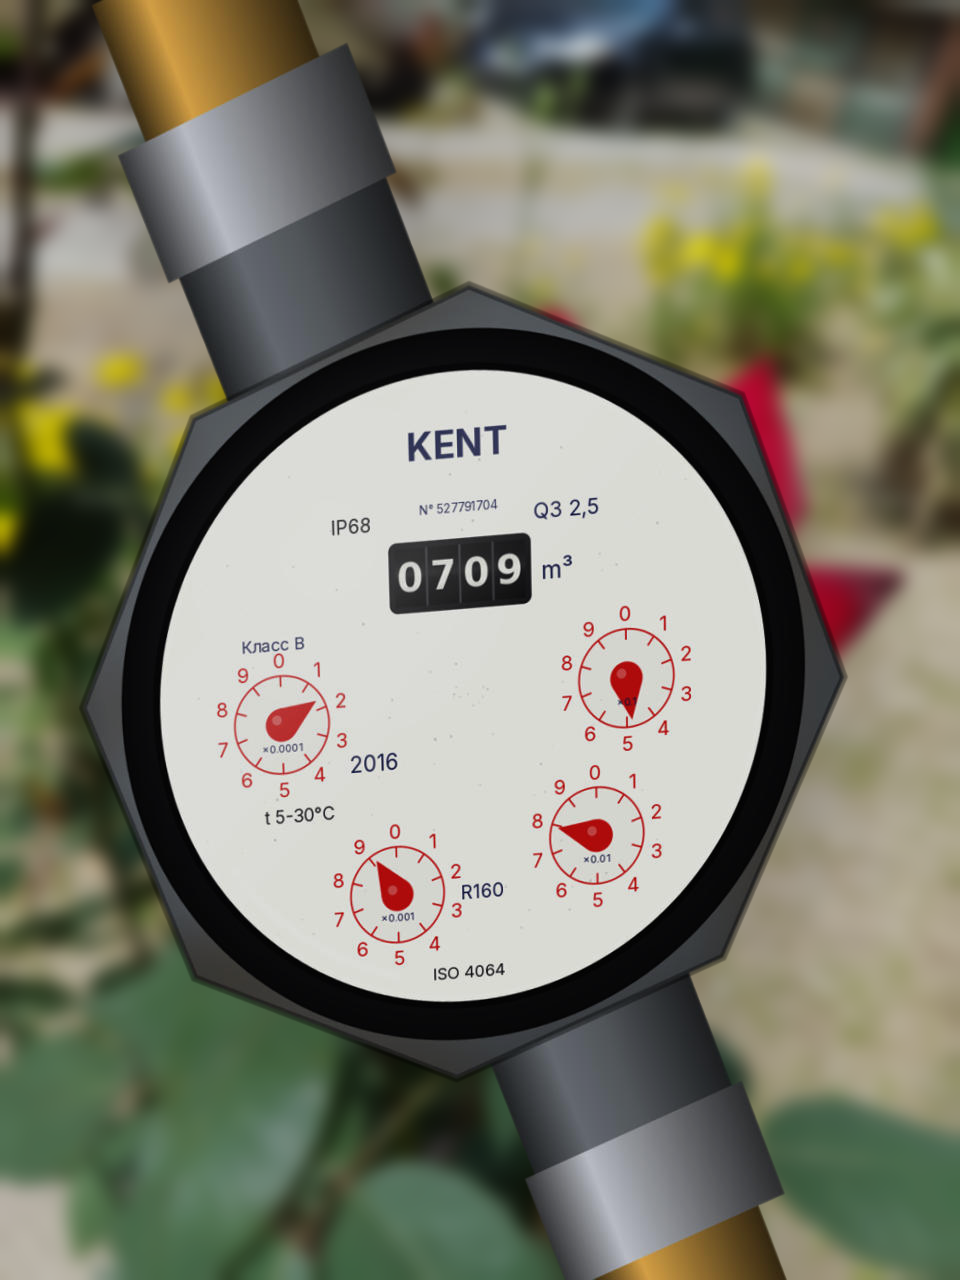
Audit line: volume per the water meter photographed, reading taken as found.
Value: 709.4791 m³
